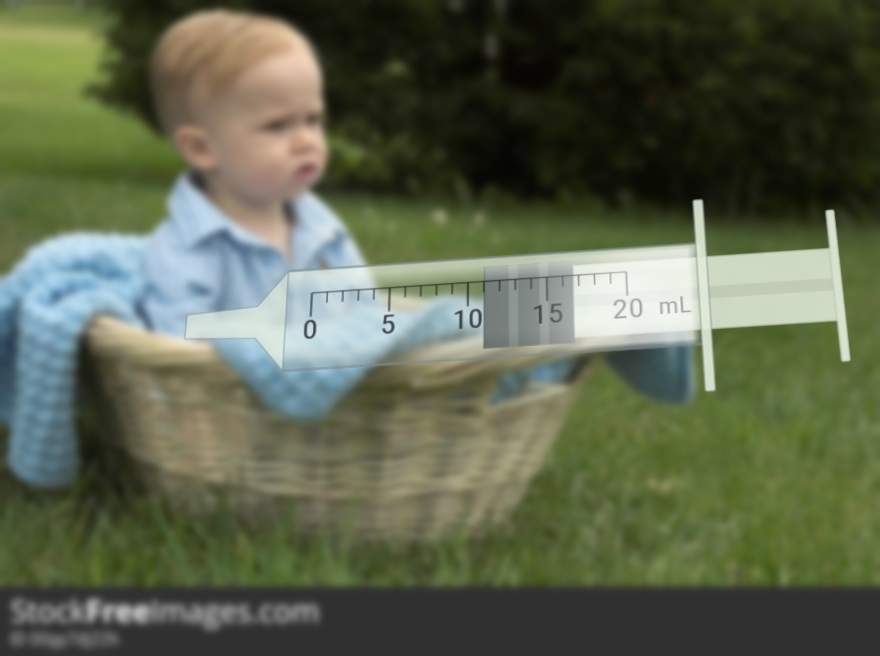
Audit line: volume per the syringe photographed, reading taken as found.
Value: 11 mL
